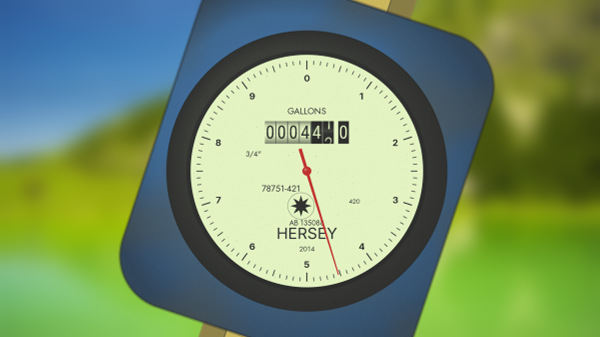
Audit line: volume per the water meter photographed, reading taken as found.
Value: 4414.5 gal
